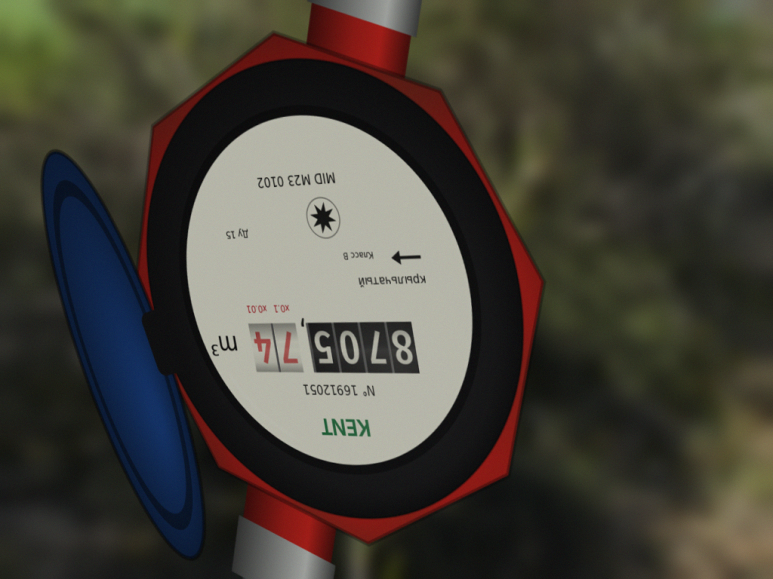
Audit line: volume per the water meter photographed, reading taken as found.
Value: 8705.74 m³
